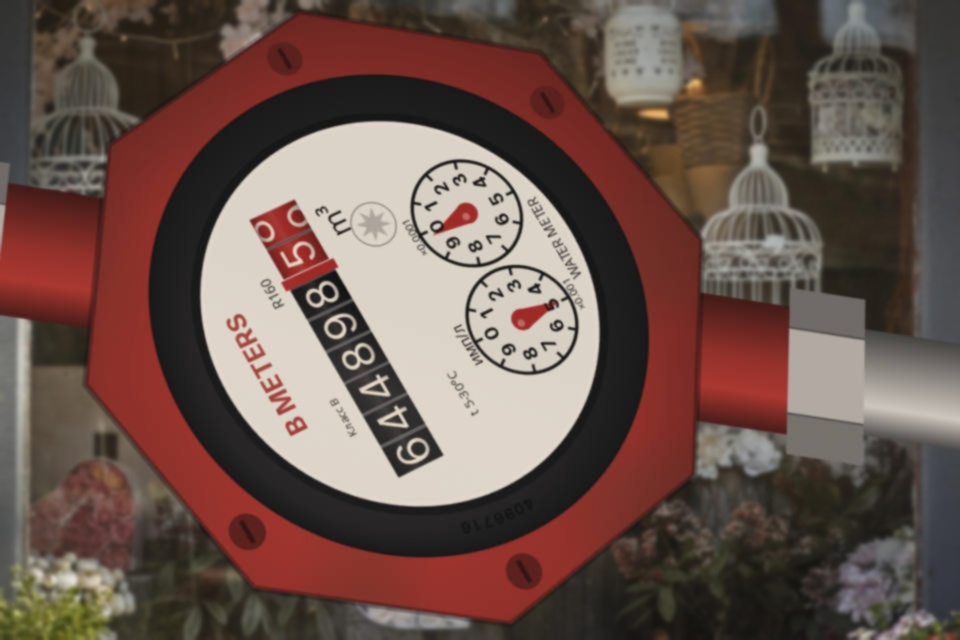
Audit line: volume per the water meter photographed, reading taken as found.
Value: 644898.5849 m³
